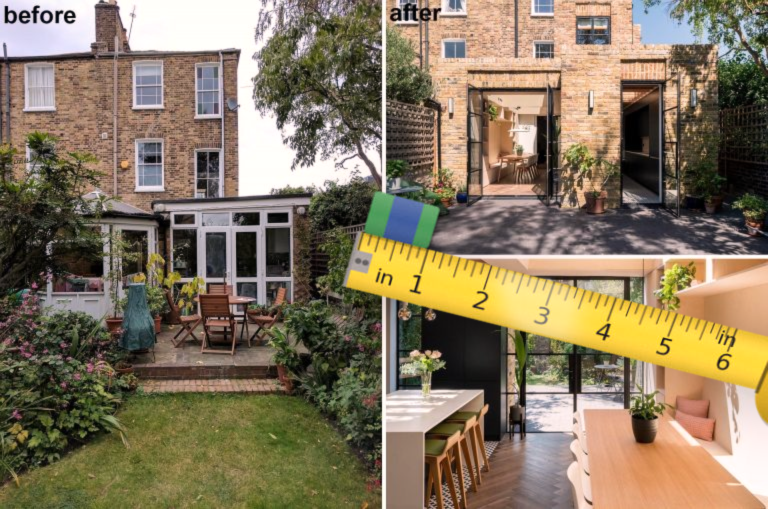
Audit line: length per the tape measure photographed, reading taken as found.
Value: 1 in
